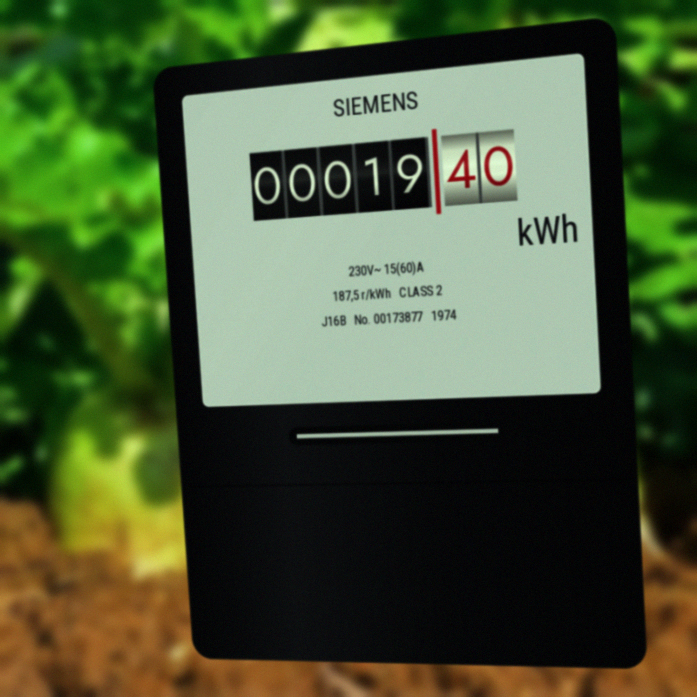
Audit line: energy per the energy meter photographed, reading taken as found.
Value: 19.40 kWh
